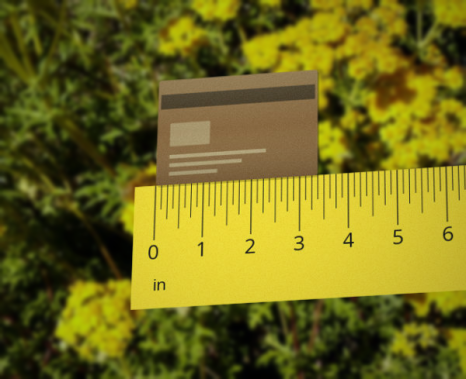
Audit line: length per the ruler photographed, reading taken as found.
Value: 3.375 in
